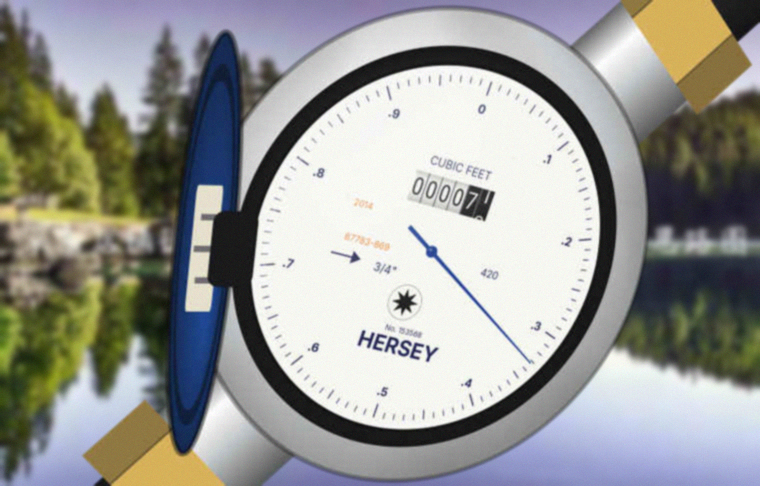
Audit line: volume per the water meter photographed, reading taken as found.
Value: 71.33 ft³
